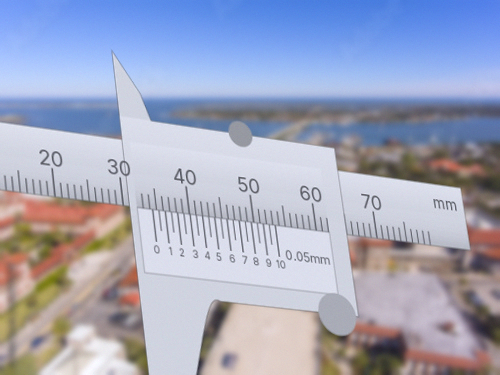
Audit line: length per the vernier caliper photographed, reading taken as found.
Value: 34.4 mm
